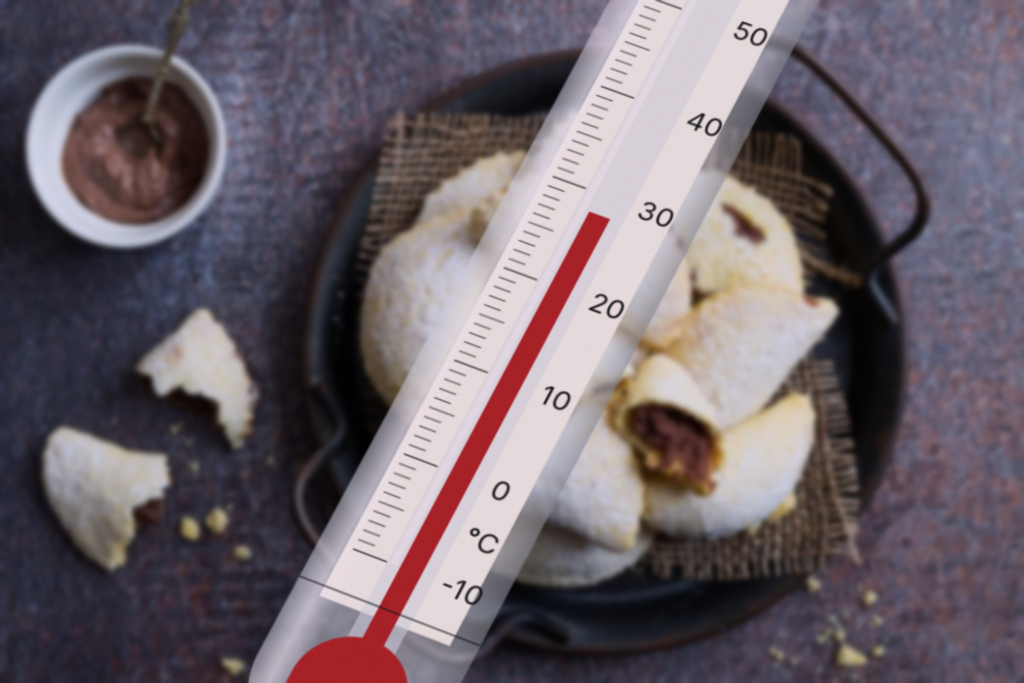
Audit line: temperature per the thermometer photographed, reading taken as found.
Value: 28 °C
